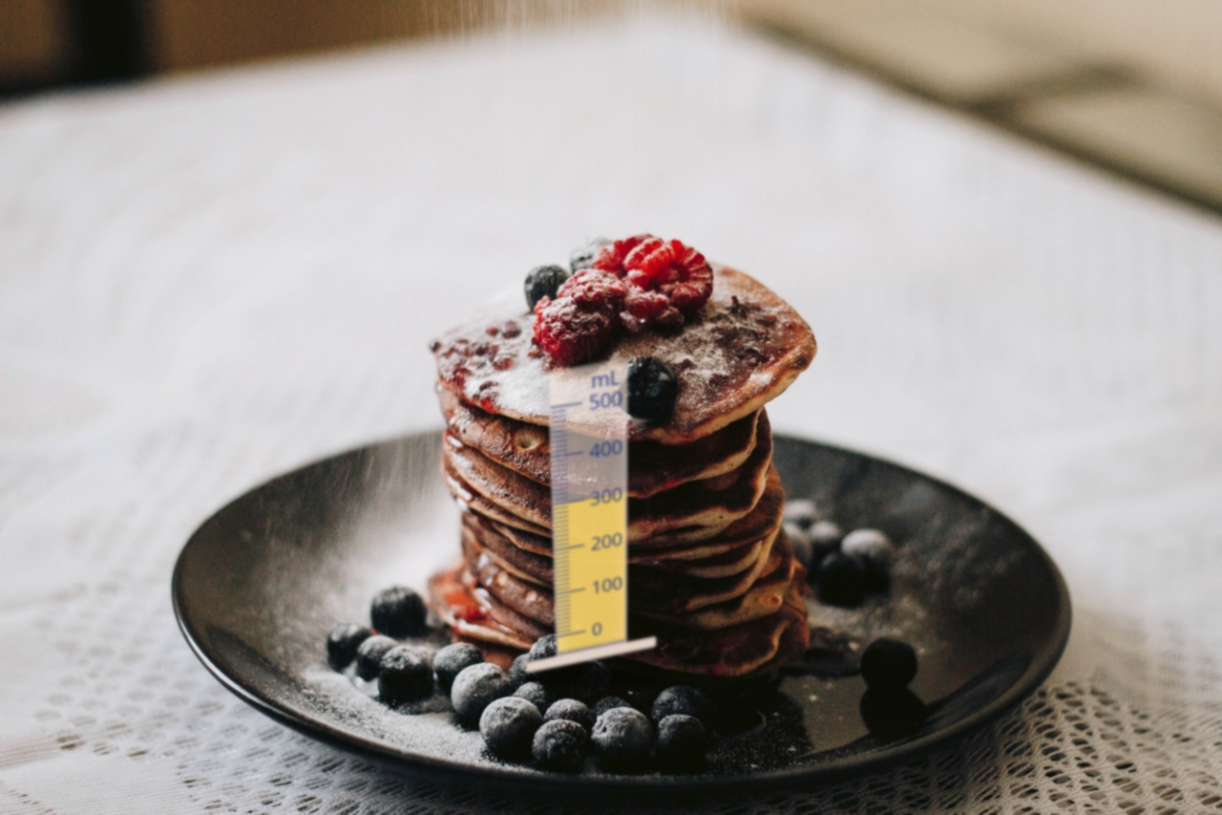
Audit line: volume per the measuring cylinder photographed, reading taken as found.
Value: 300 mL
